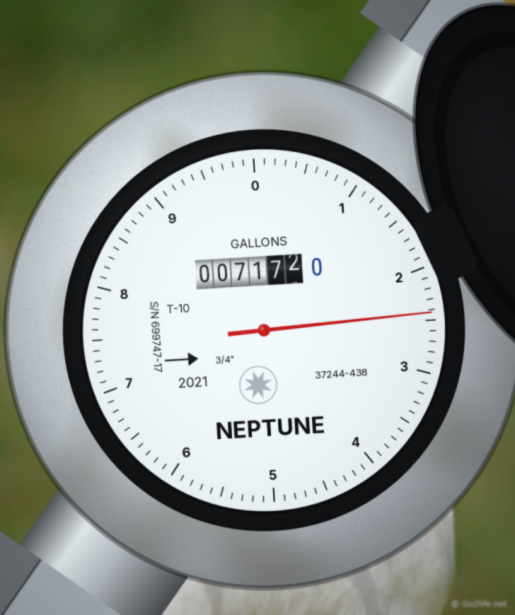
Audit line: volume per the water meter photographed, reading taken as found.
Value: 71722.4 gal
